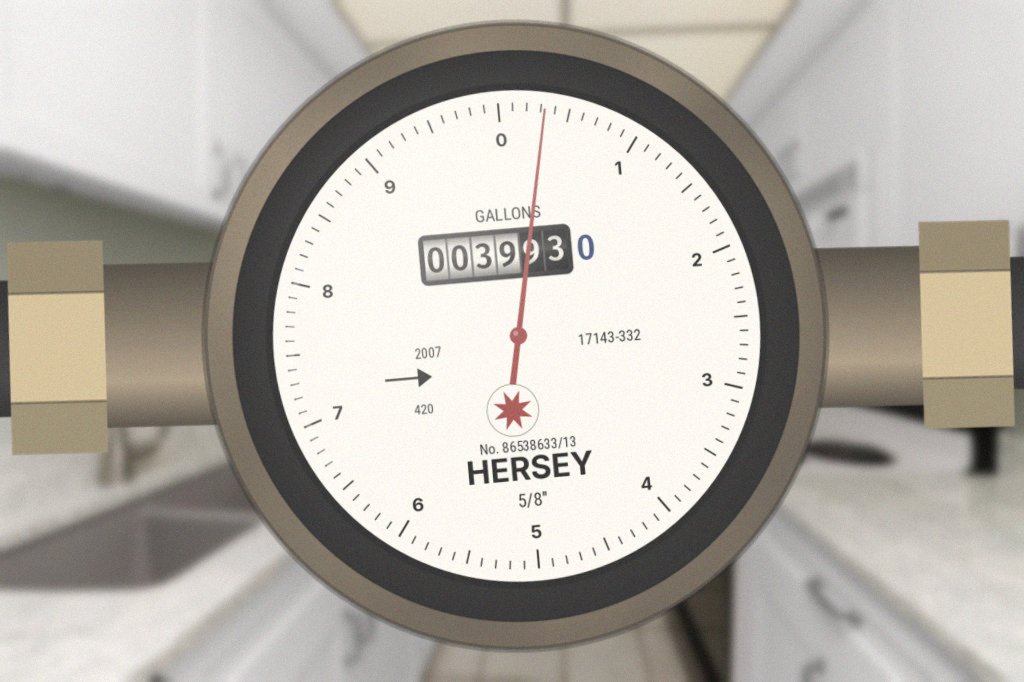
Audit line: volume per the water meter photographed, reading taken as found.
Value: 39930.3 gal
